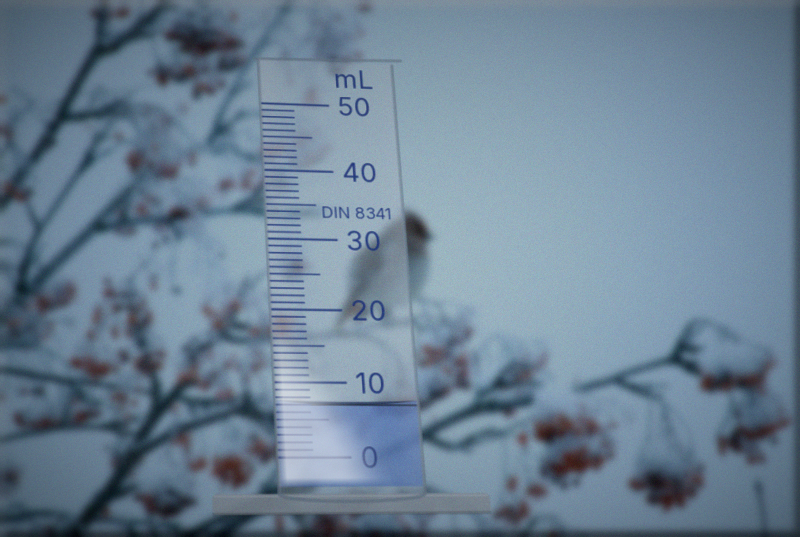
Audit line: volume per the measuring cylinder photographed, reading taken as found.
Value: 7 mL
